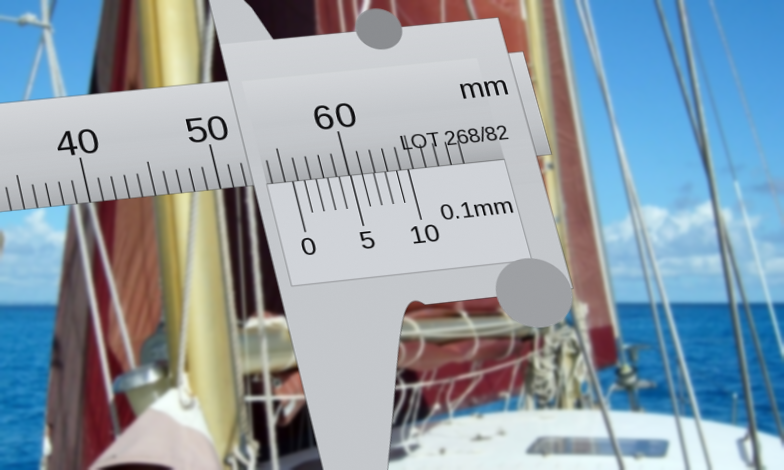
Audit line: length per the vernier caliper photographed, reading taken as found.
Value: 55.6 mm
